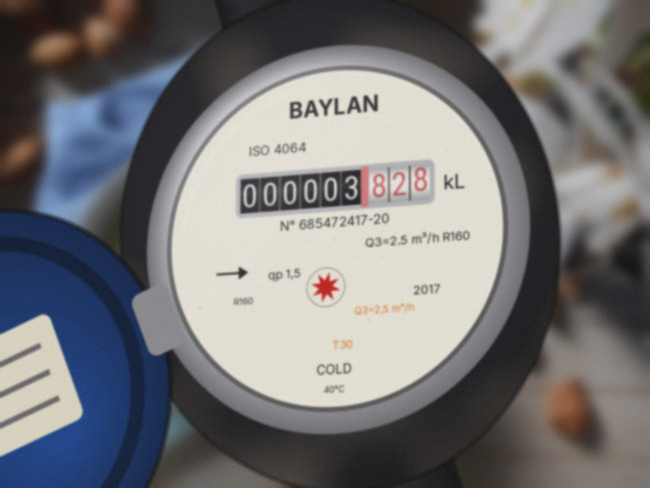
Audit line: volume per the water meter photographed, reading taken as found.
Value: 3.828 kL
